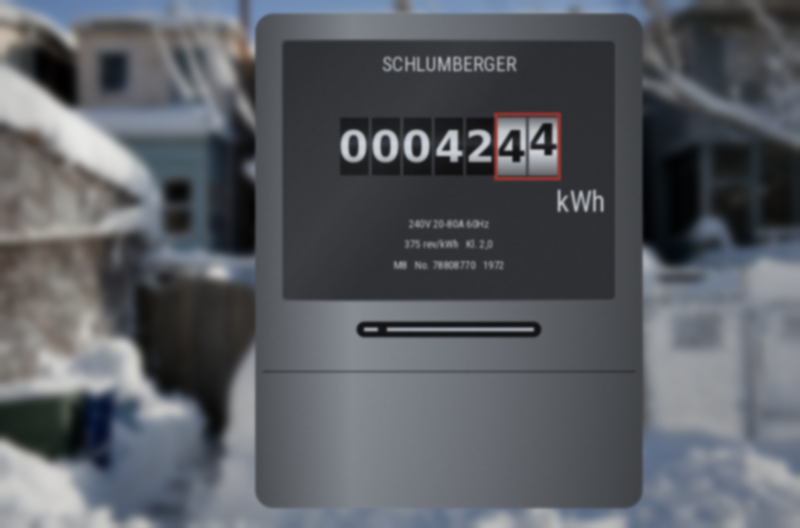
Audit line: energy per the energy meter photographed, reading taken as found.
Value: 42.44 kWh
